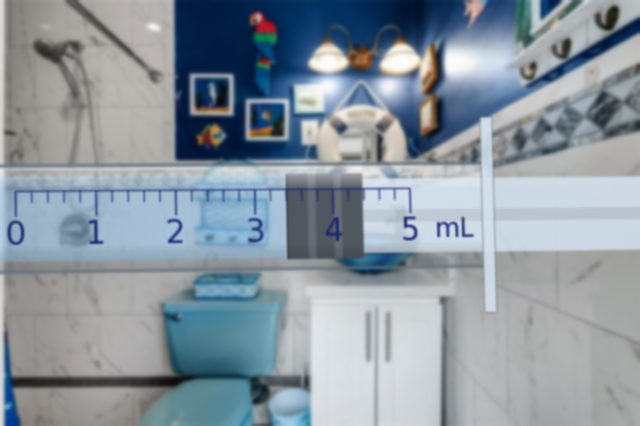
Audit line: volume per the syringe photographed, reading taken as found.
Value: 3.4 mL
